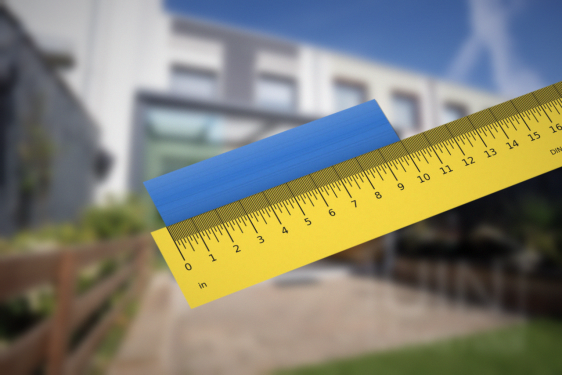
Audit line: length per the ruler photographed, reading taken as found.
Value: 10 in
